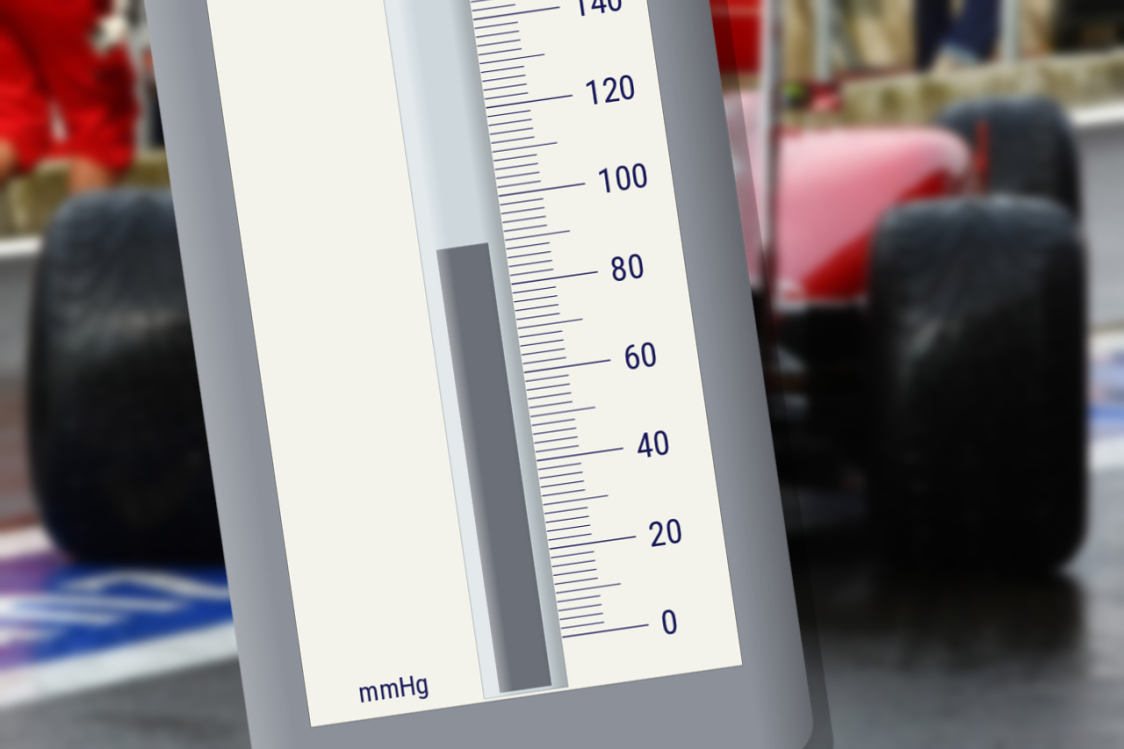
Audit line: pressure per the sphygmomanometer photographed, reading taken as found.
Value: 90 mmHg
